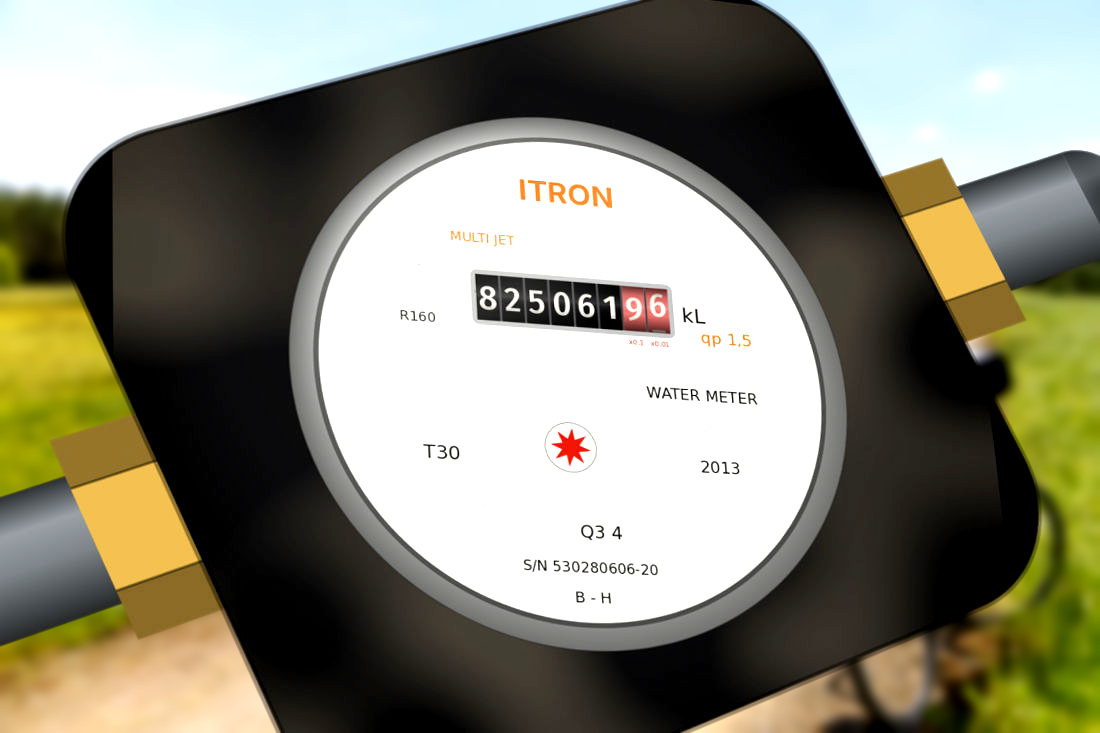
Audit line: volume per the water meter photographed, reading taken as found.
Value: 825061.96 kL
